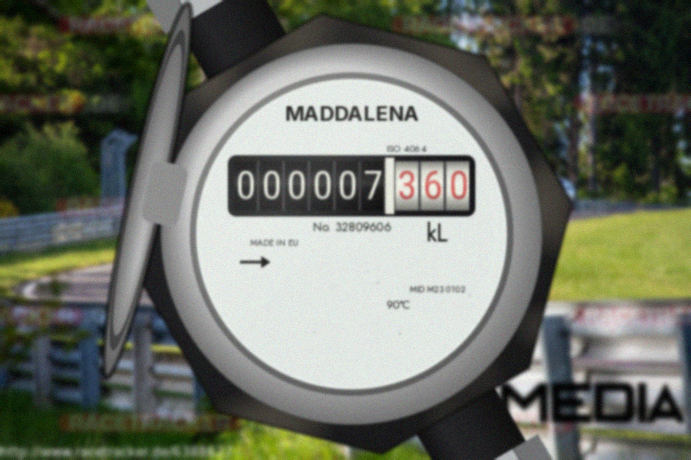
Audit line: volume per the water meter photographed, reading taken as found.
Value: 7.360 kL
